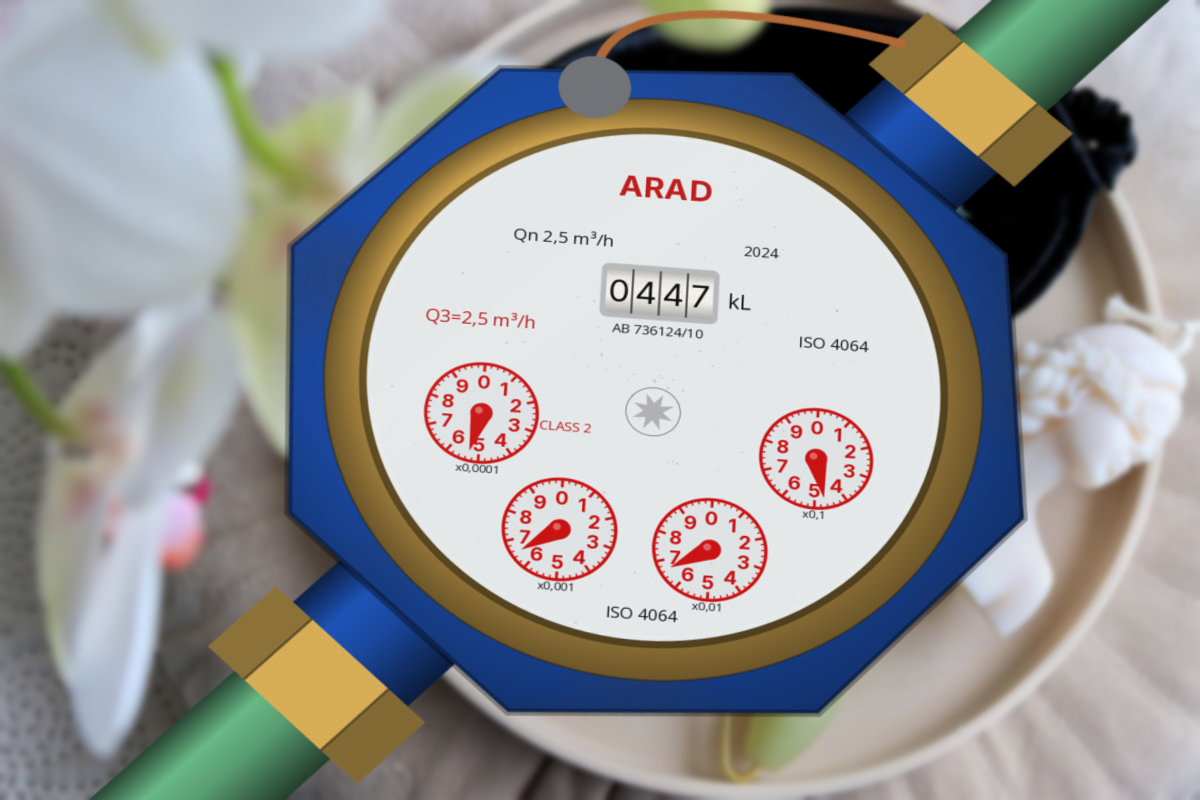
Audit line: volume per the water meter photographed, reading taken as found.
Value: 447.4665 kL
